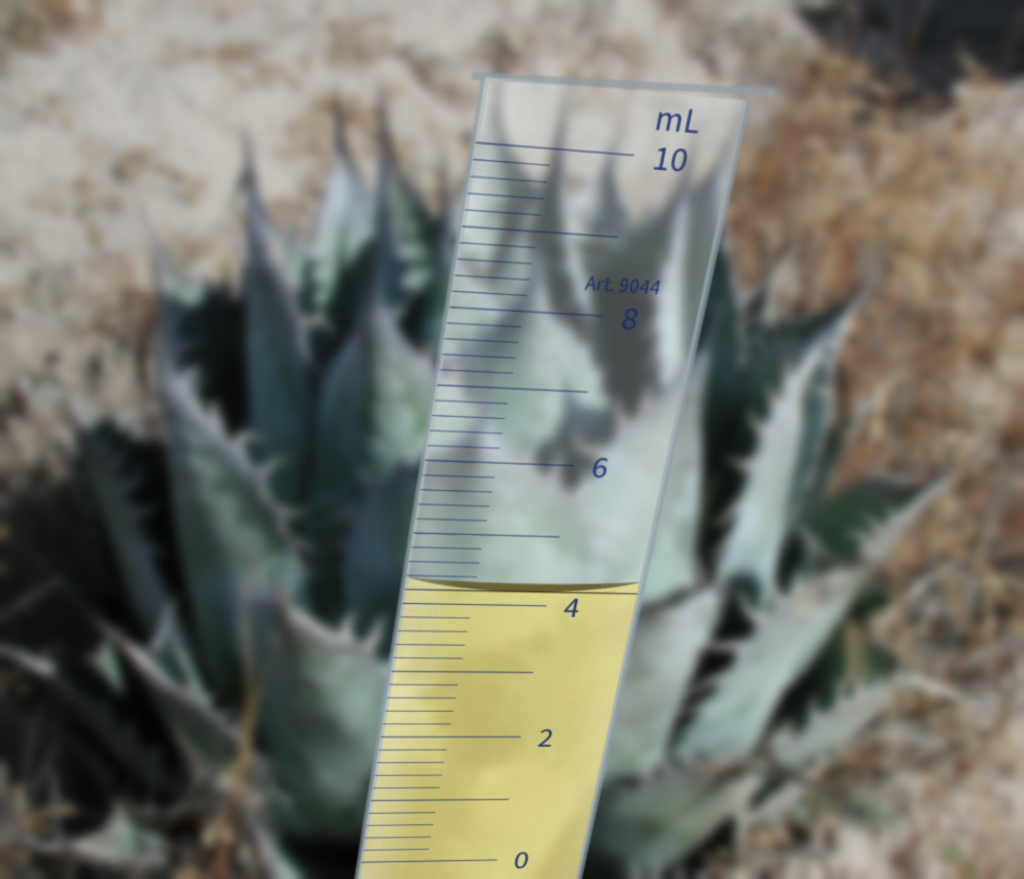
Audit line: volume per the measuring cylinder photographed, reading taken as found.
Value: 4.2 mL
